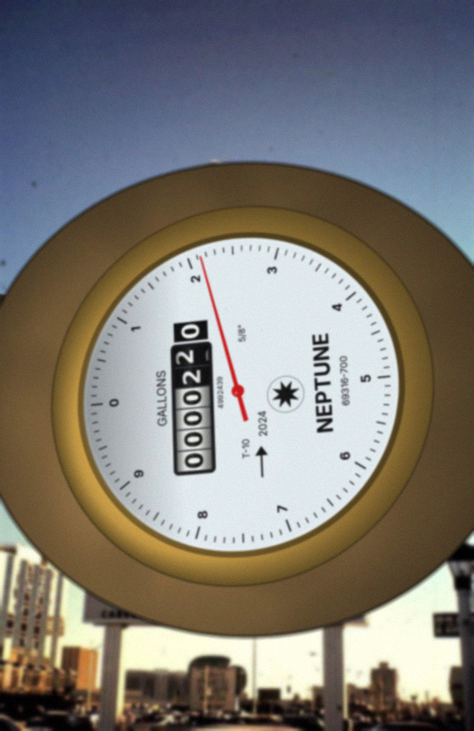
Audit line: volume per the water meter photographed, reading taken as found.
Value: 222.1 gal
